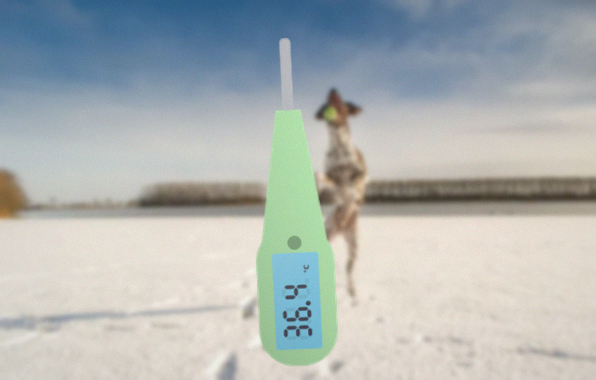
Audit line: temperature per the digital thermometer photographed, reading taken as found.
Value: 36.4 °C
